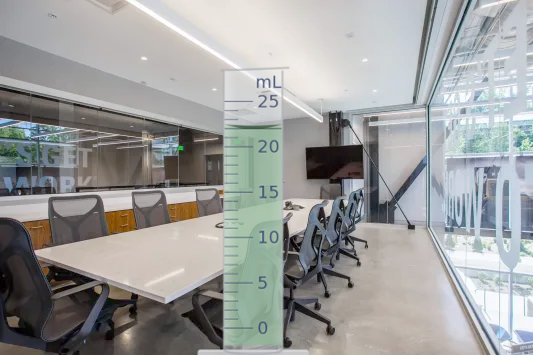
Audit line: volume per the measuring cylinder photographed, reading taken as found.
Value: 22 mL
